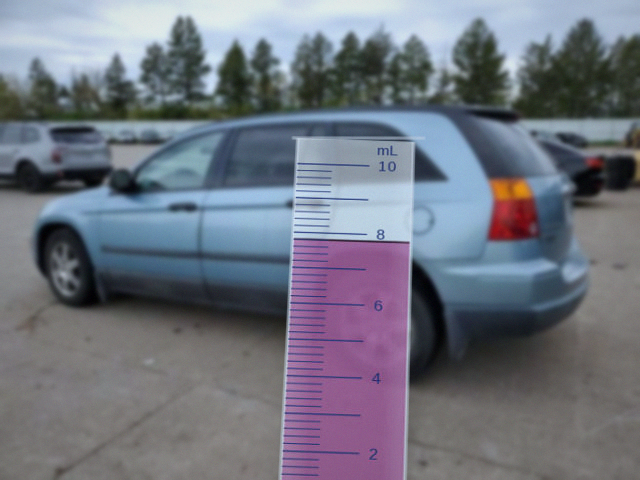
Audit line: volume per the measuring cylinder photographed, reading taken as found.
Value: 7.8 mL
